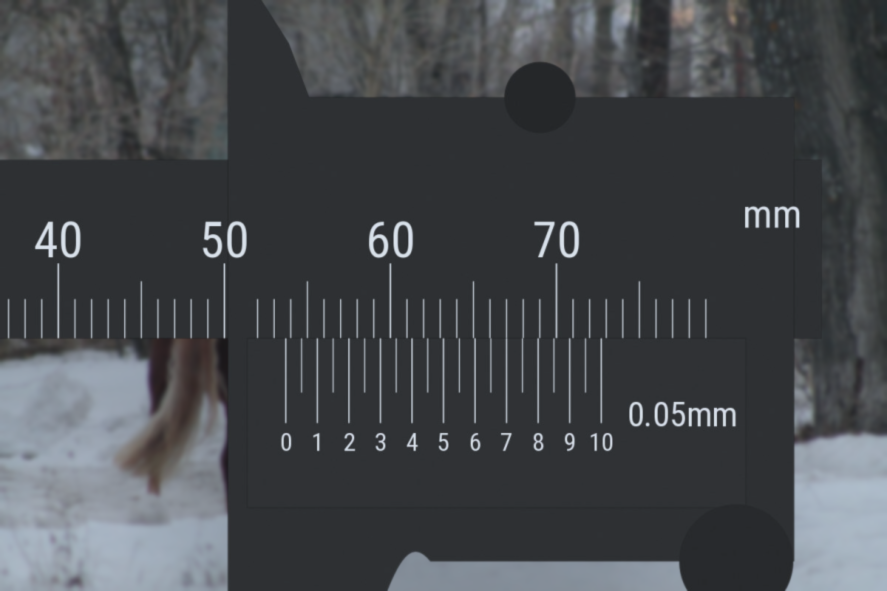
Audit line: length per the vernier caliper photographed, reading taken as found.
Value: 53.7 mm
